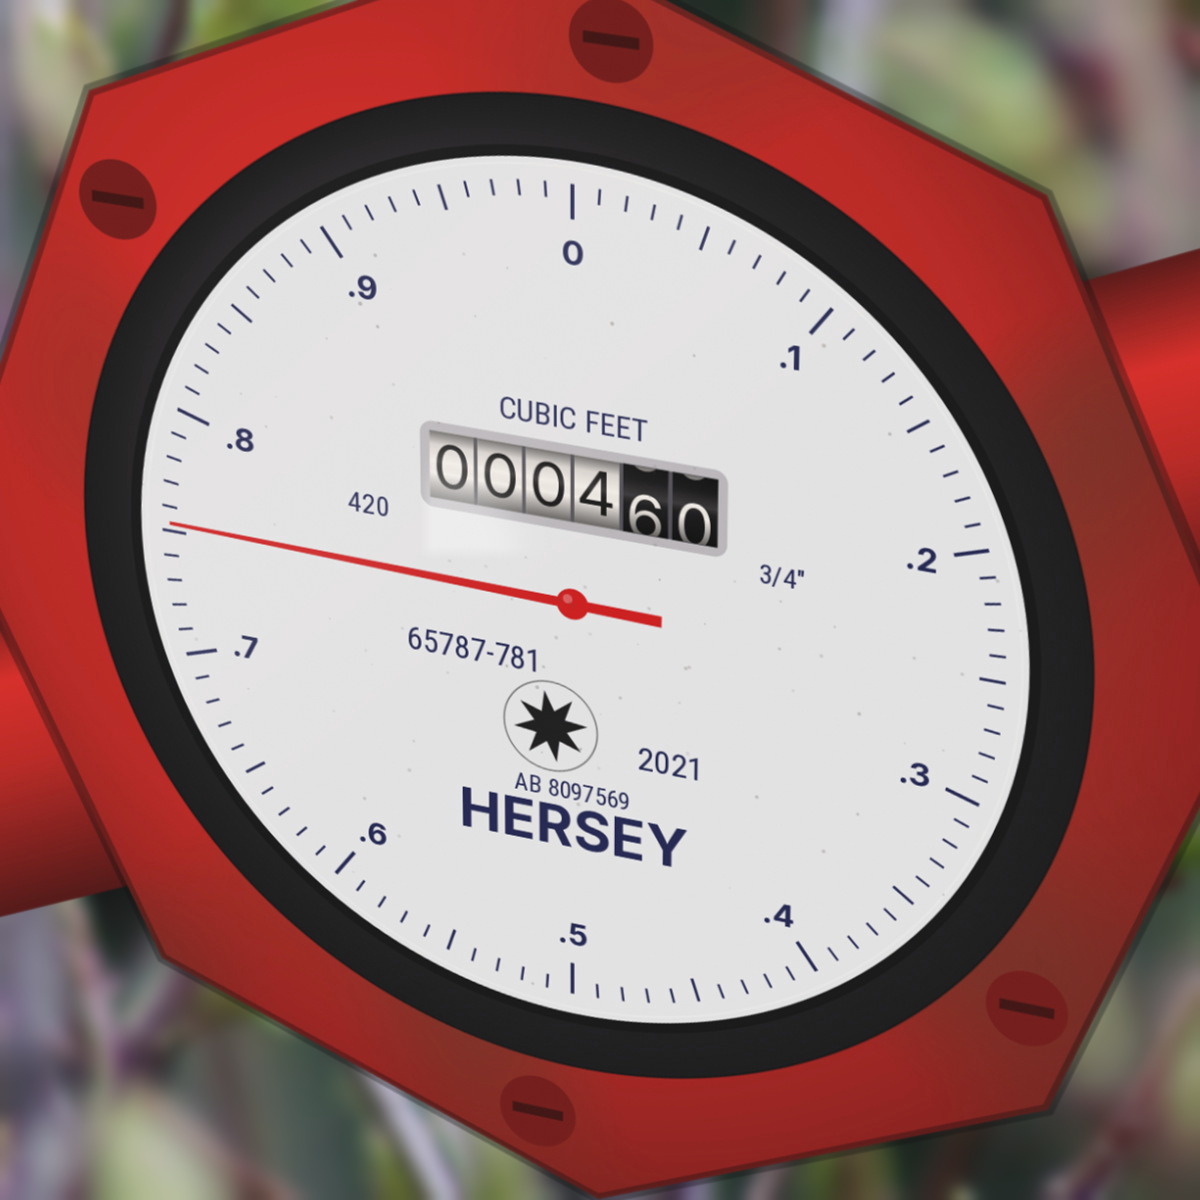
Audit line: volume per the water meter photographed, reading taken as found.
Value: 459.75 ft³
